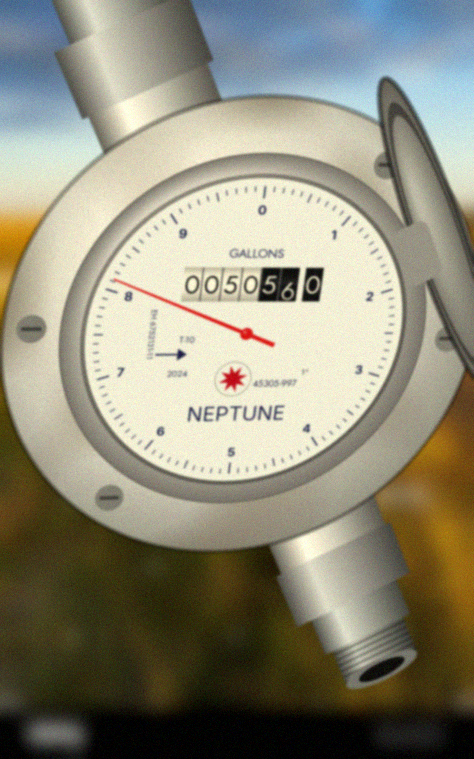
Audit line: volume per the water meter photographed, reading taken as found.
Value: 50558.1 gal
